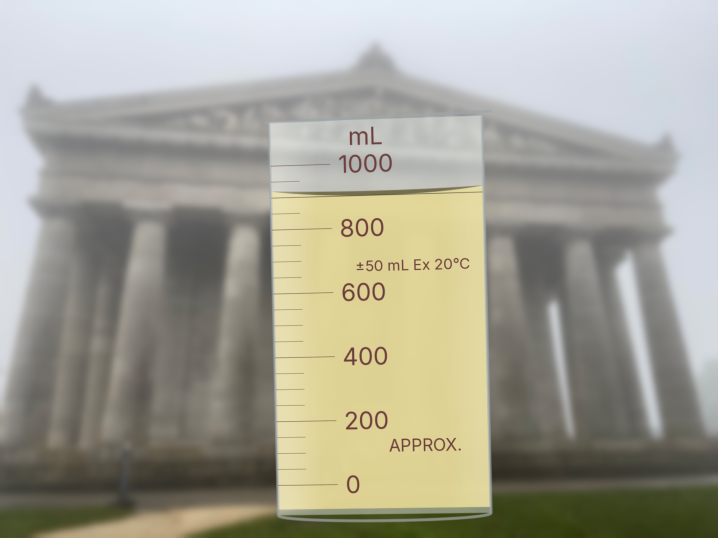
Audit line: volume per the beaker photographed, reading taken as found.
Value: 900 mL
